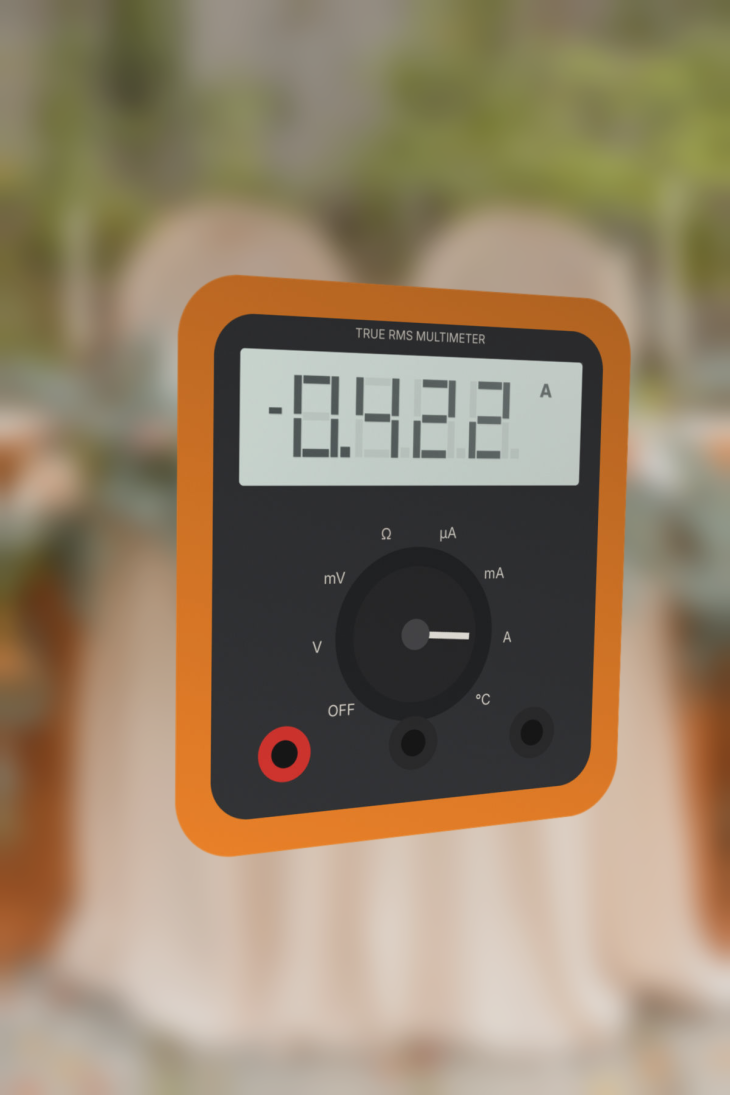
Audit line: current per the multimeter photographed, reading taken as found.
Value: -0.422 A
